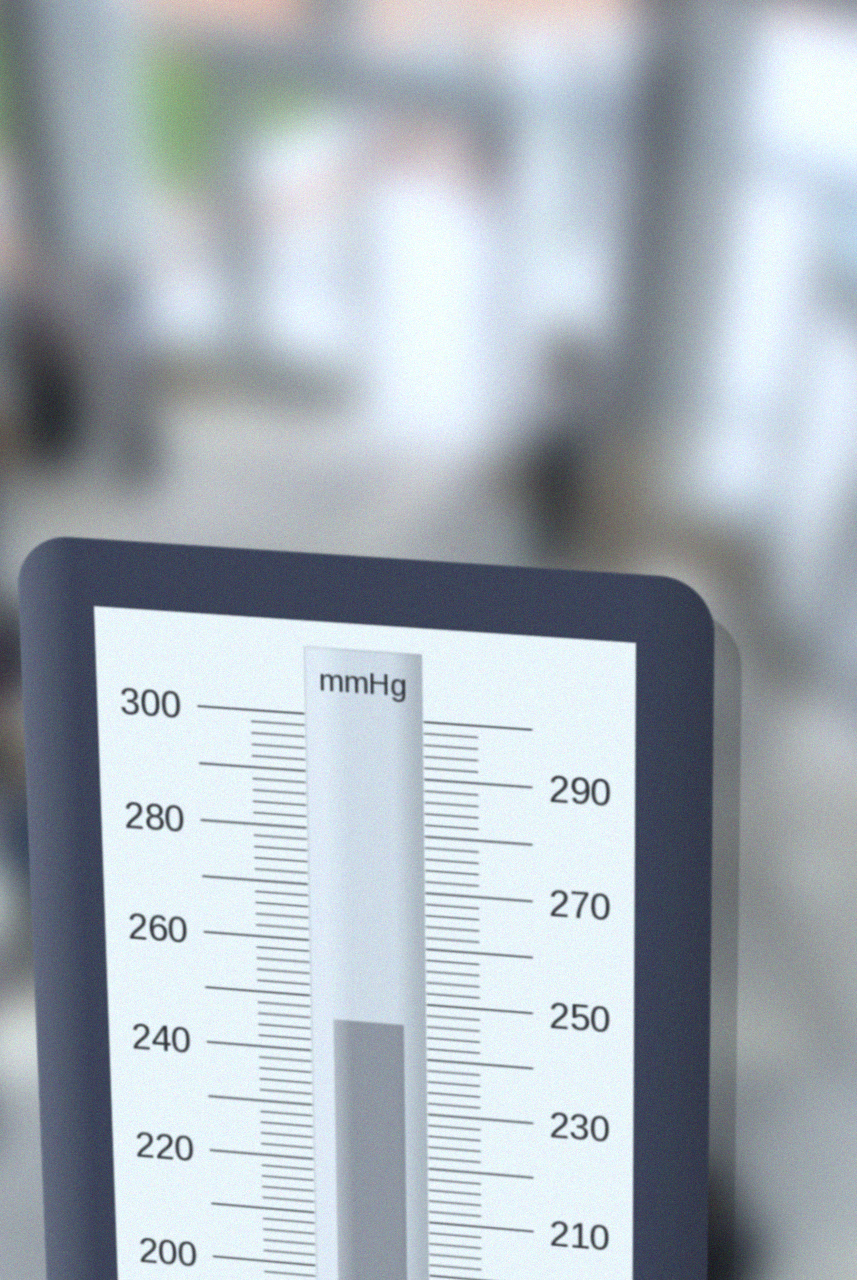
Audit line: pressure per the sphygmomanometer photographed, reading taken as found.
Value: 246 mmHg
